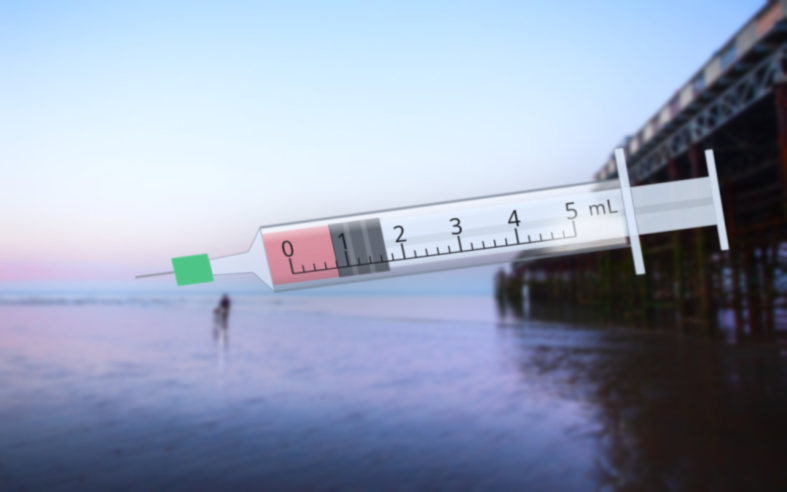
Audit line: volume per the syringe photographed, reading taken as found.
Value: 0.8 mL
